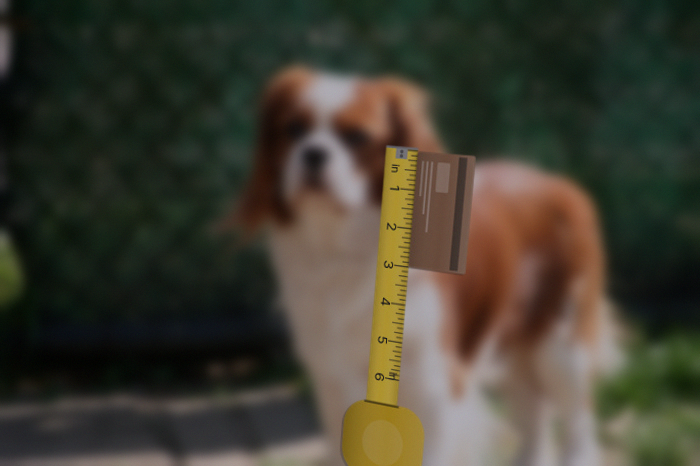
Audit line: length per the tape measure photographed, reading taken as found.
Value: 3 in
